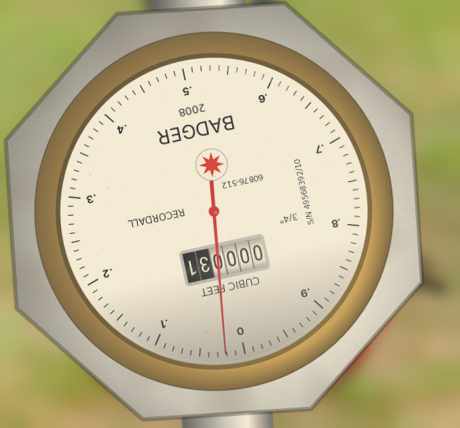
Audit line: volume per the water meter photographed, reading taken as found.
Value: 31.02 ft³
